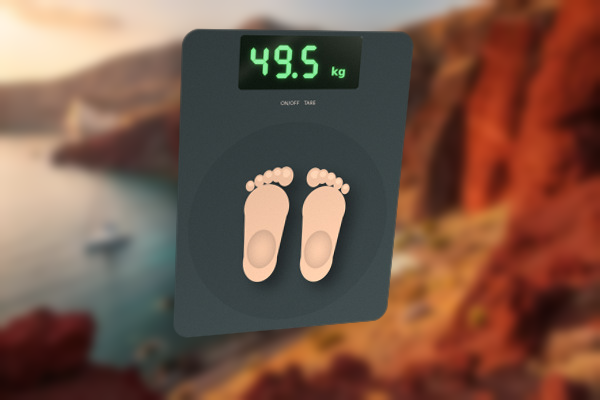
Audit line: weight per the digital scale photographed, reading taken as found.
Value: 49.5 kg
